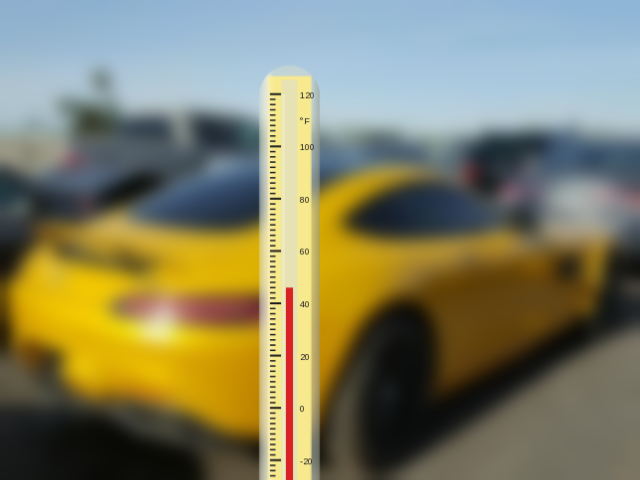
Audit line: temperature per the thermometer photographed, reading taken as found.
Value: 46 °F
